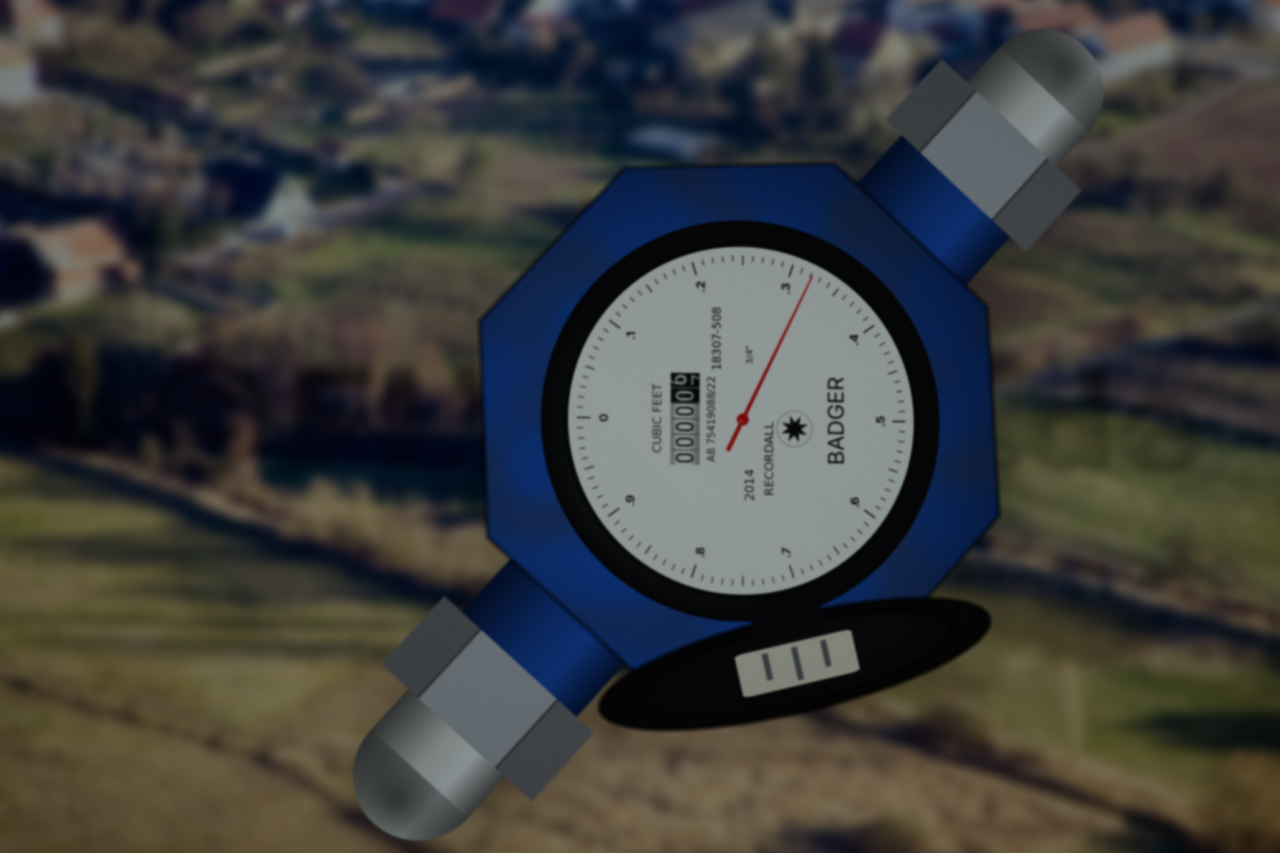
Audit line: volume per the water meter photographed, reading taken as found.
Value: 6.32 ft³
